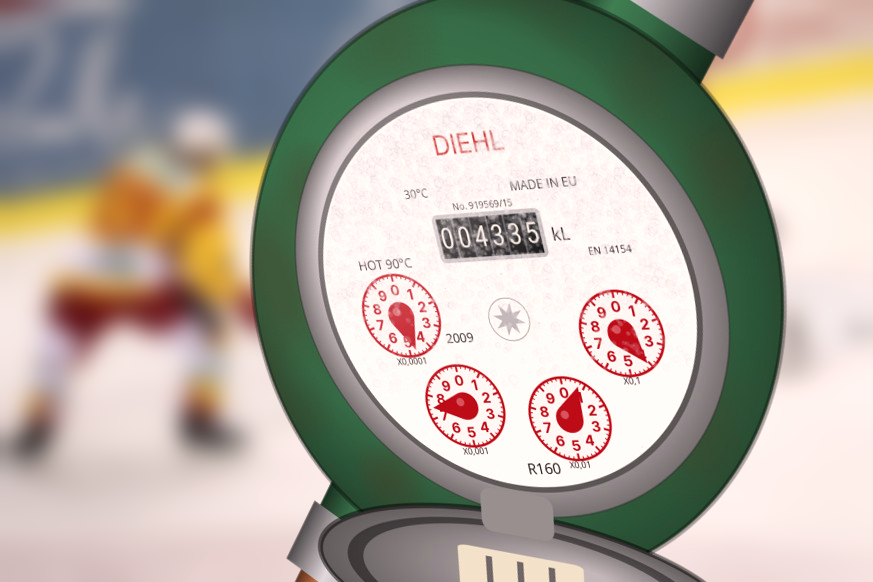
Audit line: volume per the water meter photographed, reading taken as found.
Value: 4335.4074 kL
